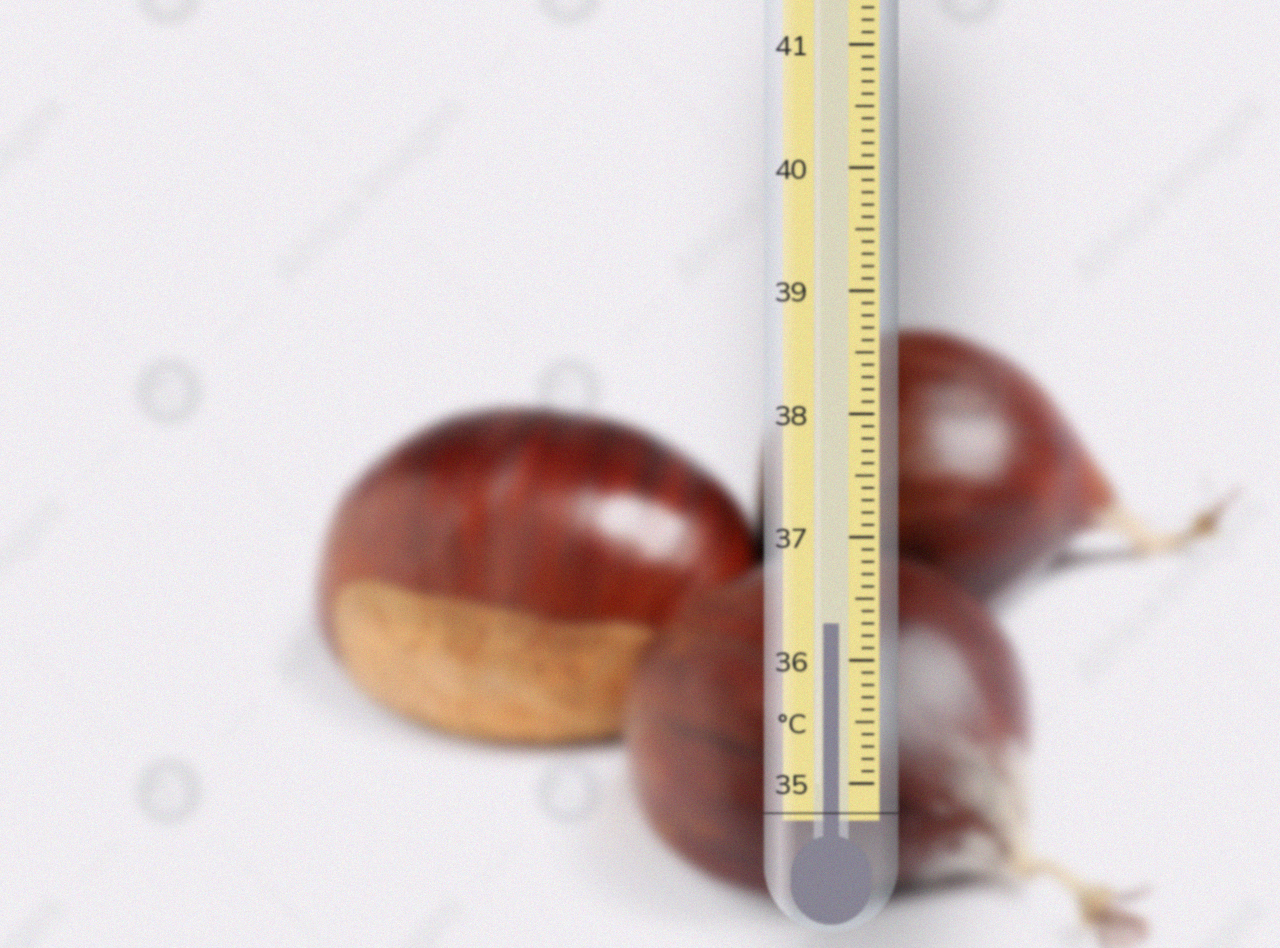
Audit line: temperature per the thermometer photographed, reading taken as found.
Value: 36.3 °C
